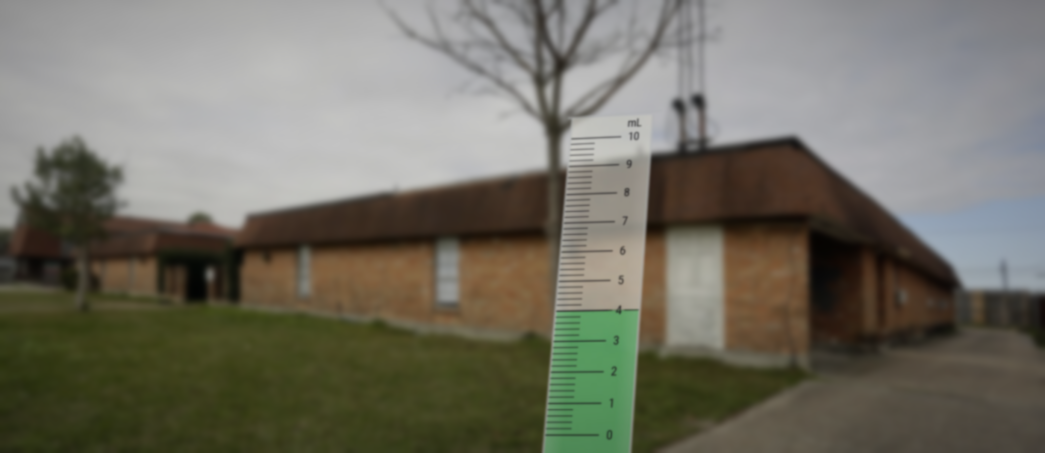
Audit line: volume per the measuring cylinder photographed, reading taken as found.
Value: 4 mL
